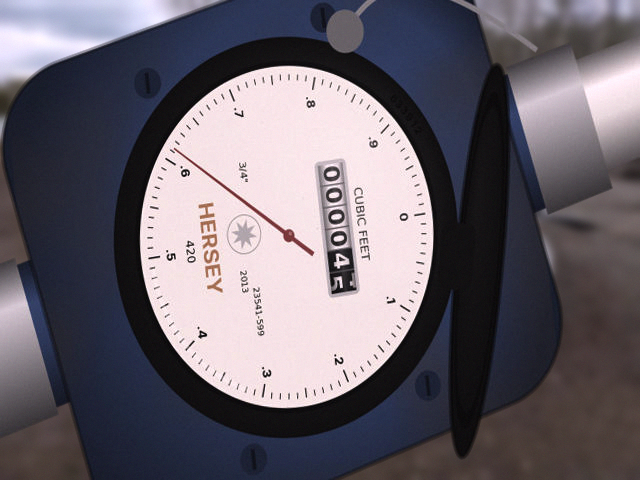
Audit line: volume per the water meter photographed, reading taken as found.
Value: 44.61 ft³
